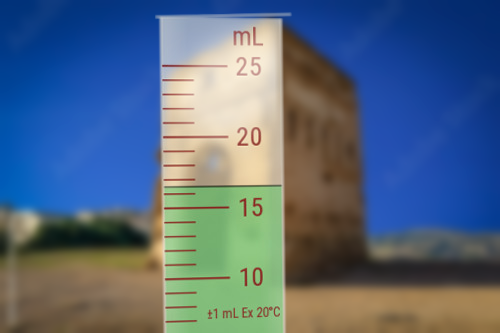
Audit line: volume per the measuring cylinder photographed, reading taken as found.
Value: 16.5 mL
